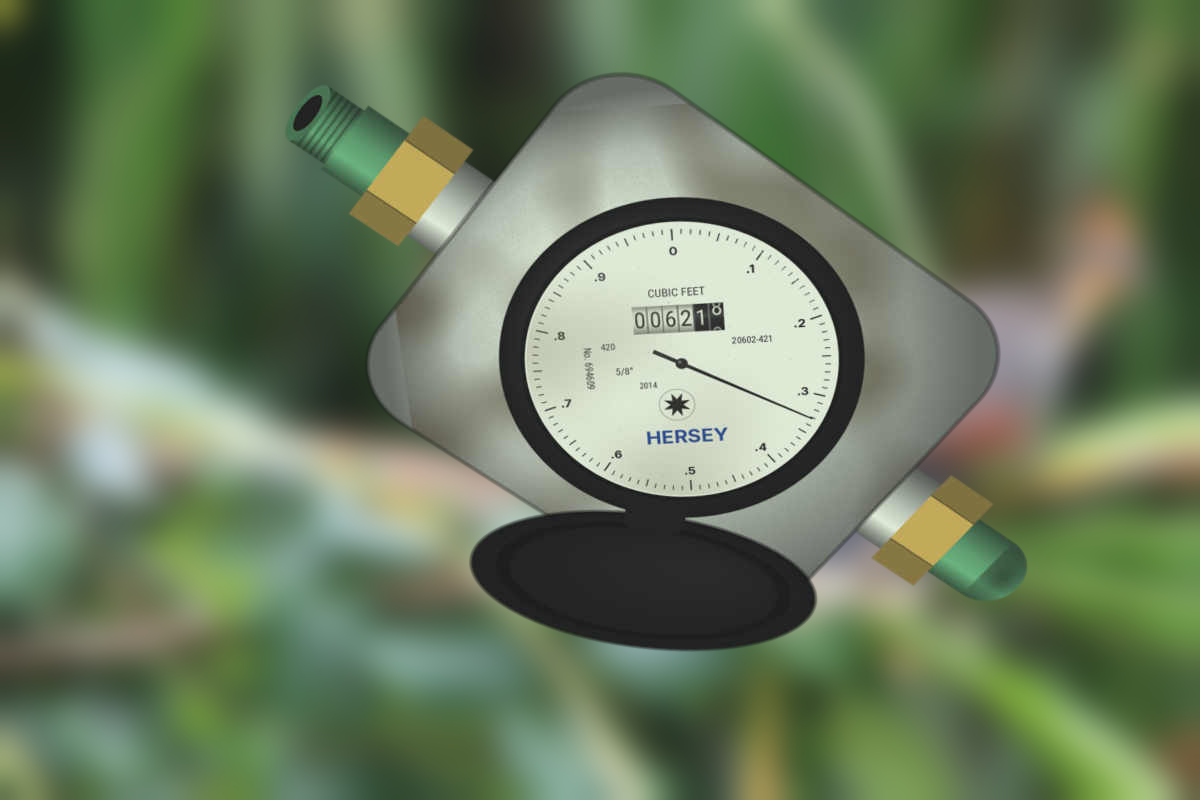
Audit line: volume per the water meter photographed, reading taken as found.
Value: 6218.33 ft³
